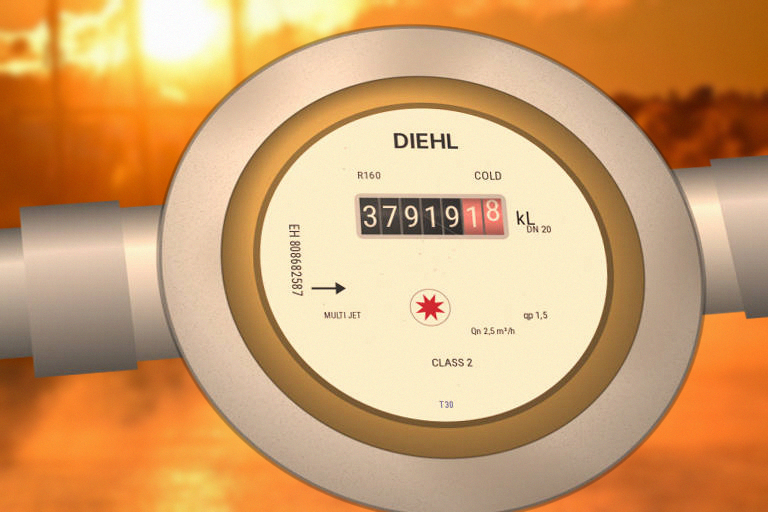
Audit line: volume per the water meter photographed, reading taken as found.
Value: 37919.18 kL
